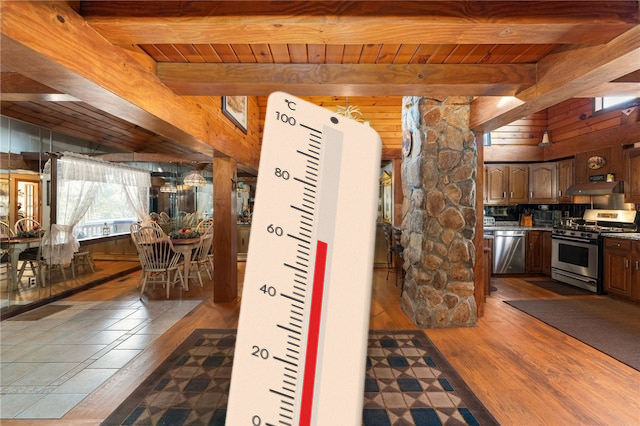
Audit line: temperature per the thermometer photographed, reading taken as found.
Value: 62 °C
